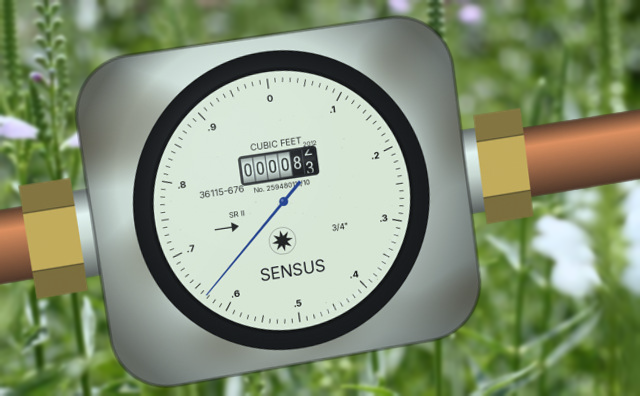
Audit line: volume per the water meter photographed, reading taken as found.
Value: 82.63 ft³
